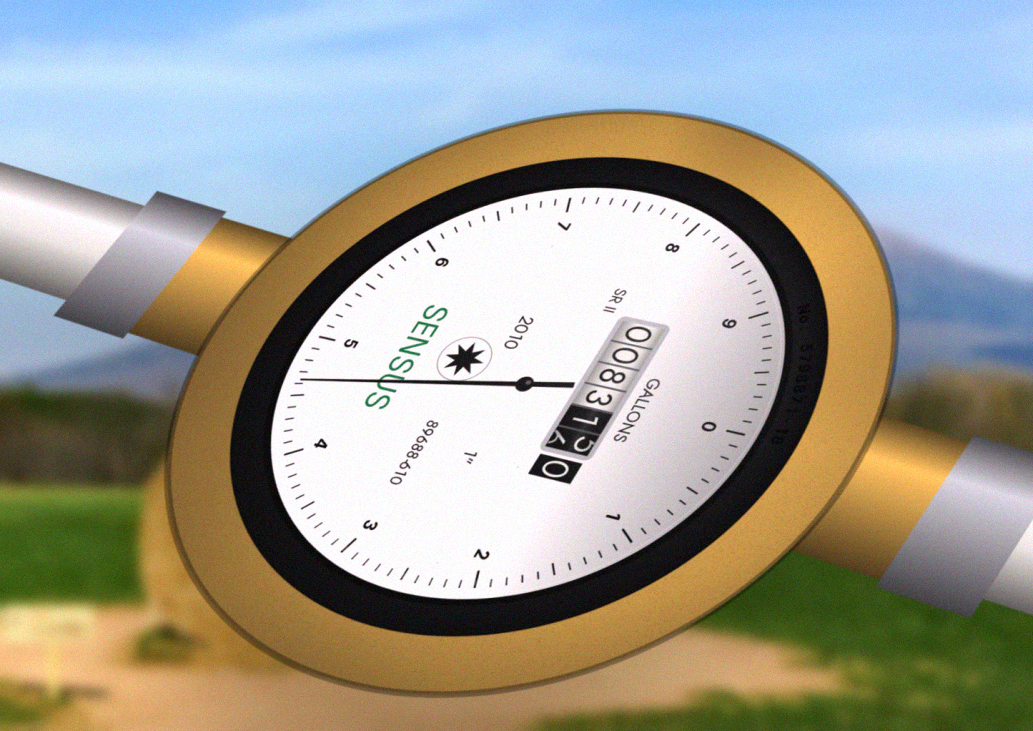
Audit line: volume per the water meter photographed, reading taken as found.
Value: 83154.6 gal
